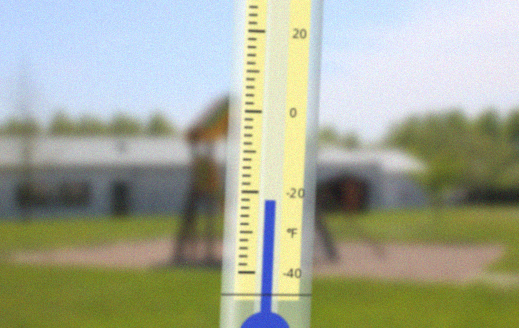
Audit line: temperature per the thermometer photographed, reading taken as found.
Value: -22 °F
